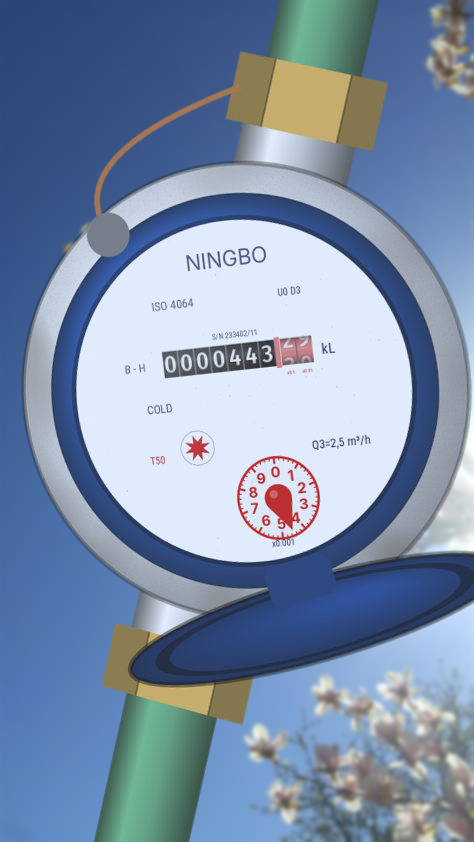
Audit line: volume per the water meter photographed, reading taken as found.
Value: 443.294 kL
